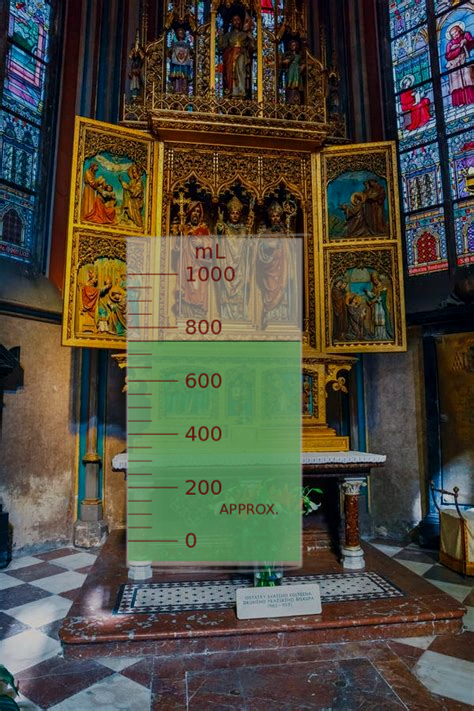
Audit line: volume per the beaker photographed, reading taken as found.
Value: 750 mL
